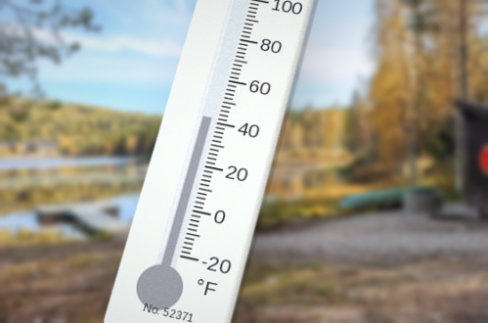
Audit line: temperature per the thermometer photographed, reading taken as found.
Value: 42 °F
